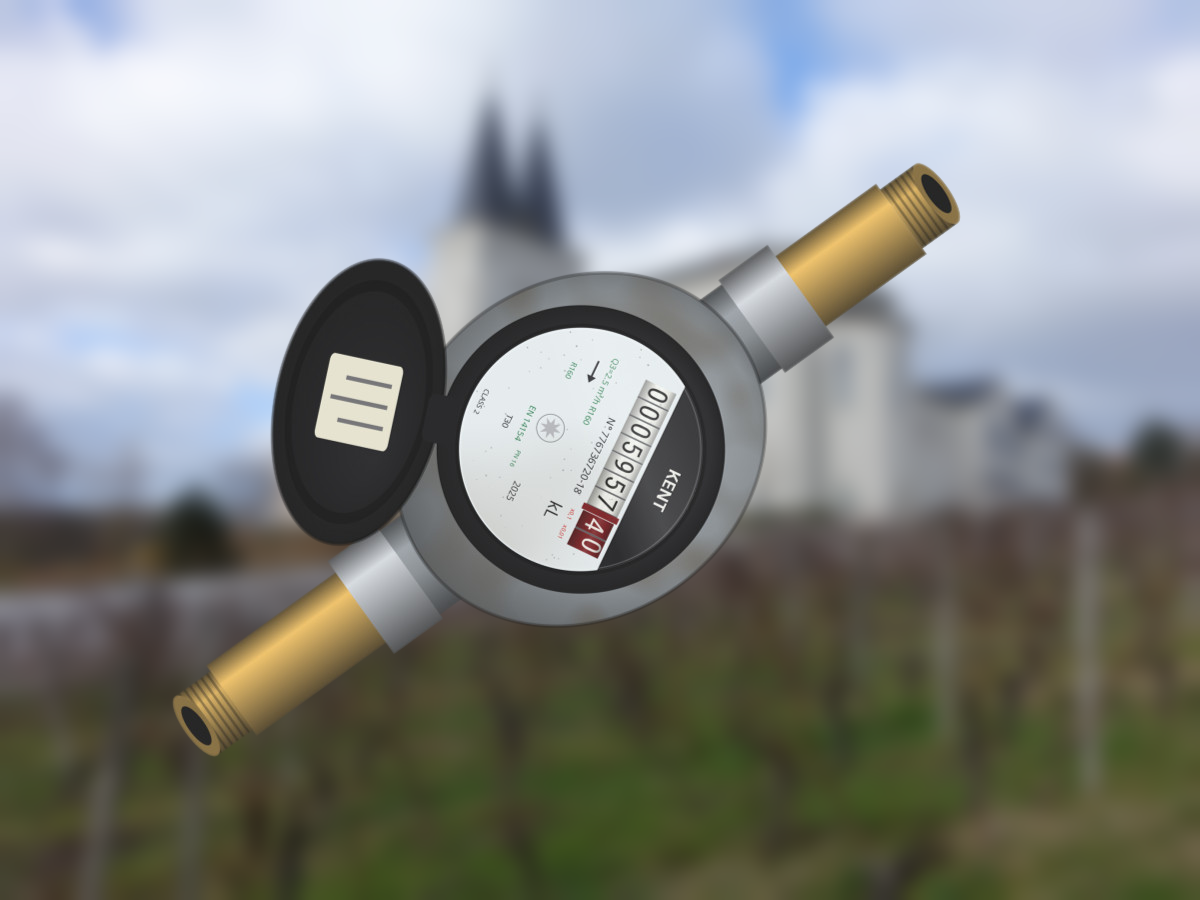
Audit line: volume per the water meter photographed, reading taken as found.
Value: 5957.40 kL
